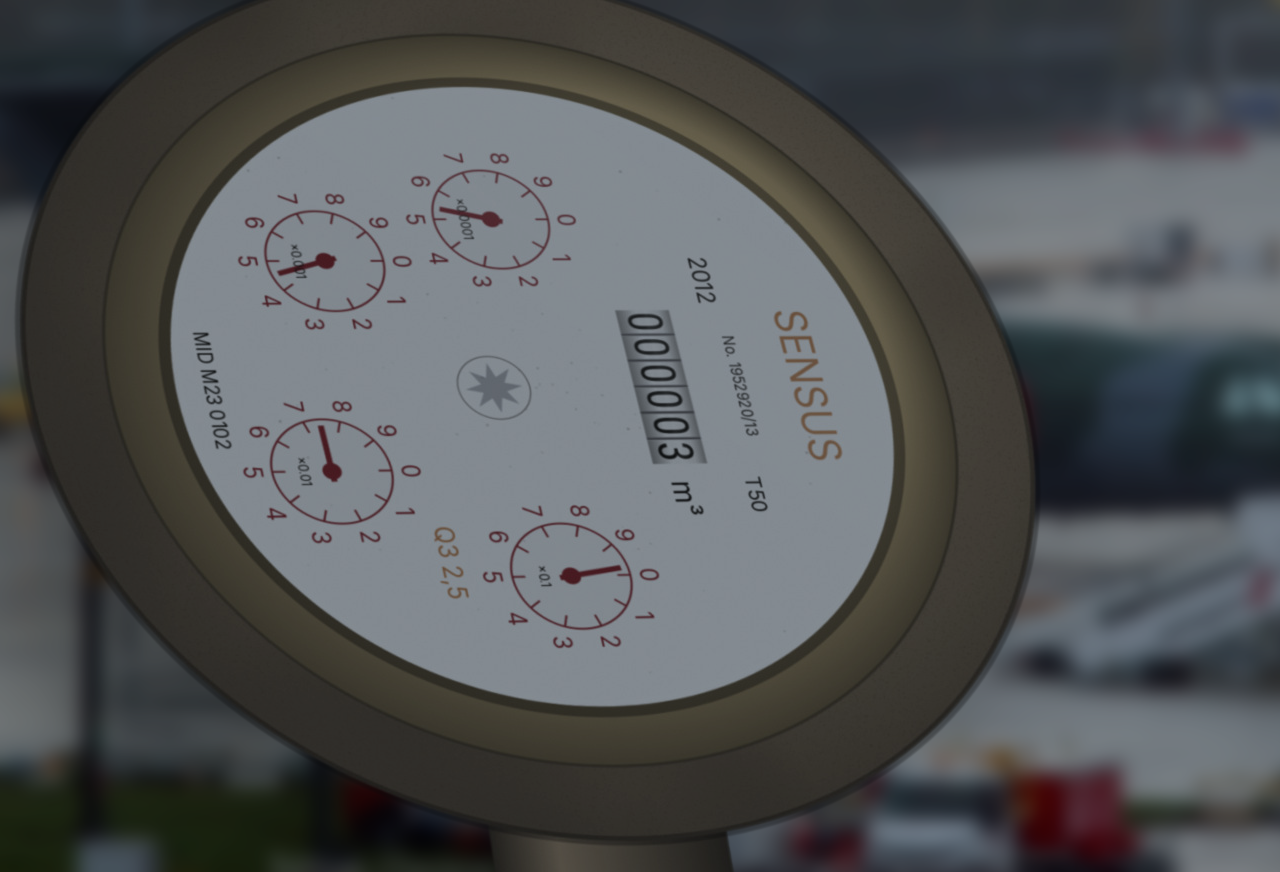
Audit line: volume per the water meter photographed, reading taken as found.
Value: 2.9745 m³
